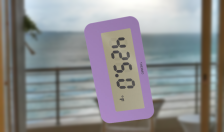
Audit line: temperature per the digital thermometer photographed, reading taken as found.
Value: 425.0 °F
